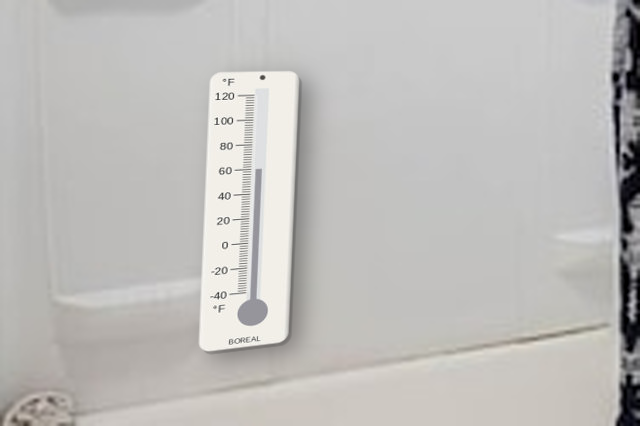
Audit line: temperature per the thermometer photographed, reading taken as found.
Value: 60 °F
